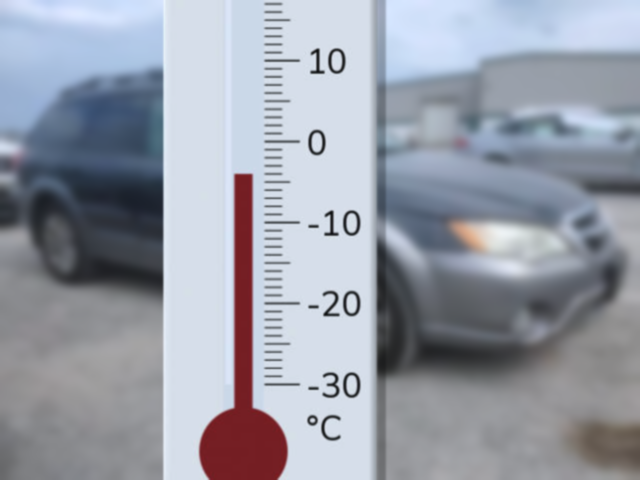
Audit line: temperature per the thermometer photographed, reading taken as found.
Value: -4 °C
